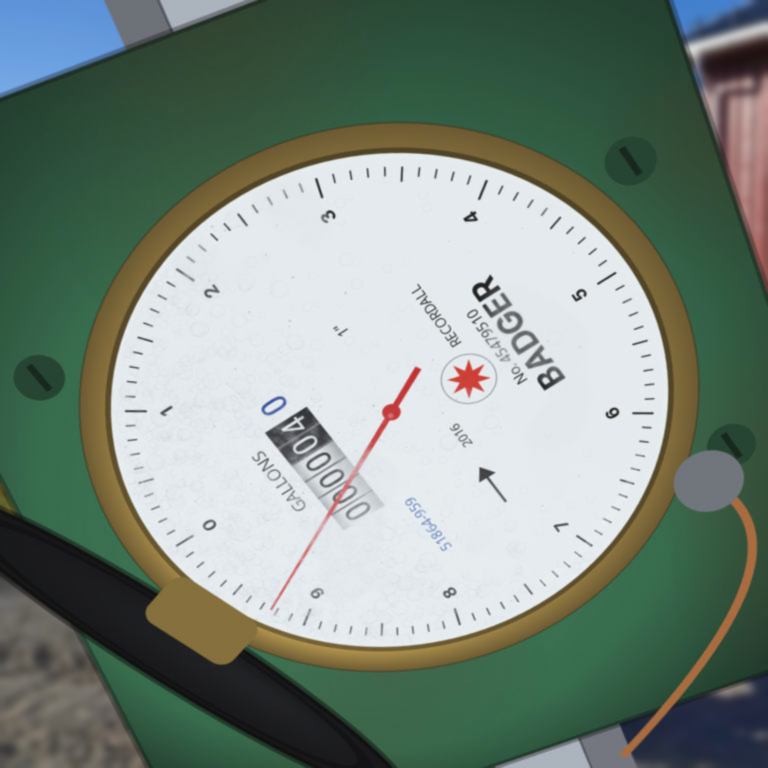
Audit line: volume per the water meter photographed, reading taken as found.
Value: 39.2 gal
